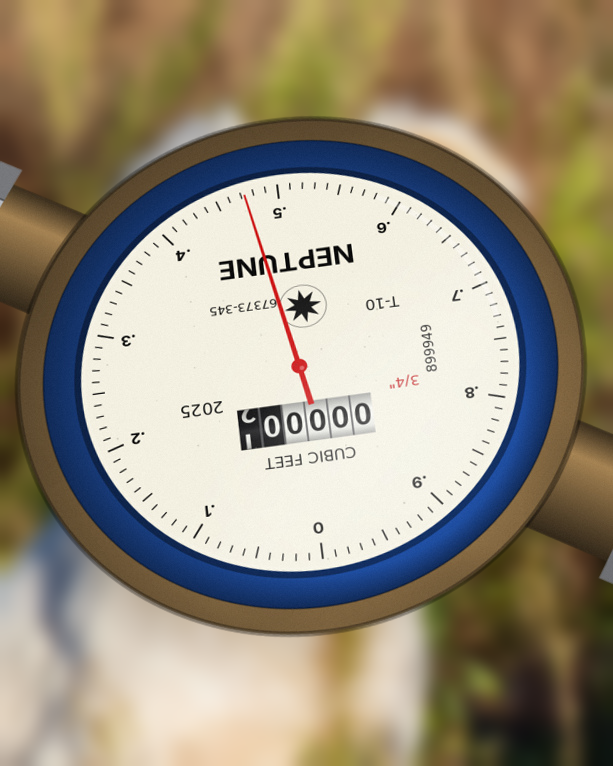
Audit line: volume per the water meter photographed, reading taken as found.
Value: 1.47 ft³
